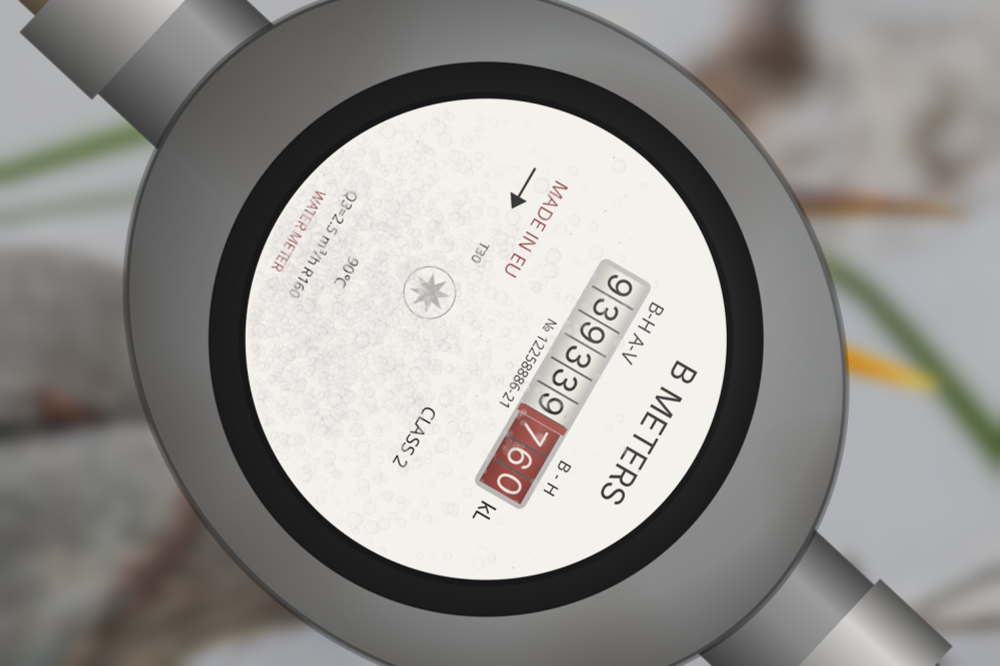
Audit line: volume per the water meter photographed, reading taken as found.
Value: 939339.760 kL
